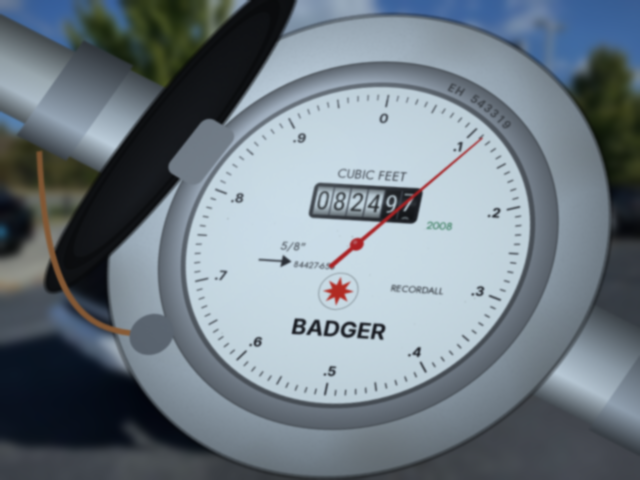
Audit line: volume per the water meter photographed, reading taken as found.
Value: 82497.11 ft³
